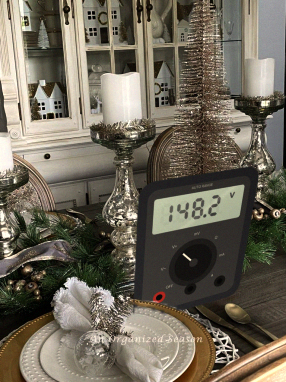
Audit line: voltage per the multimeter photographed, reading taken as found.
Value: 148.2 V
